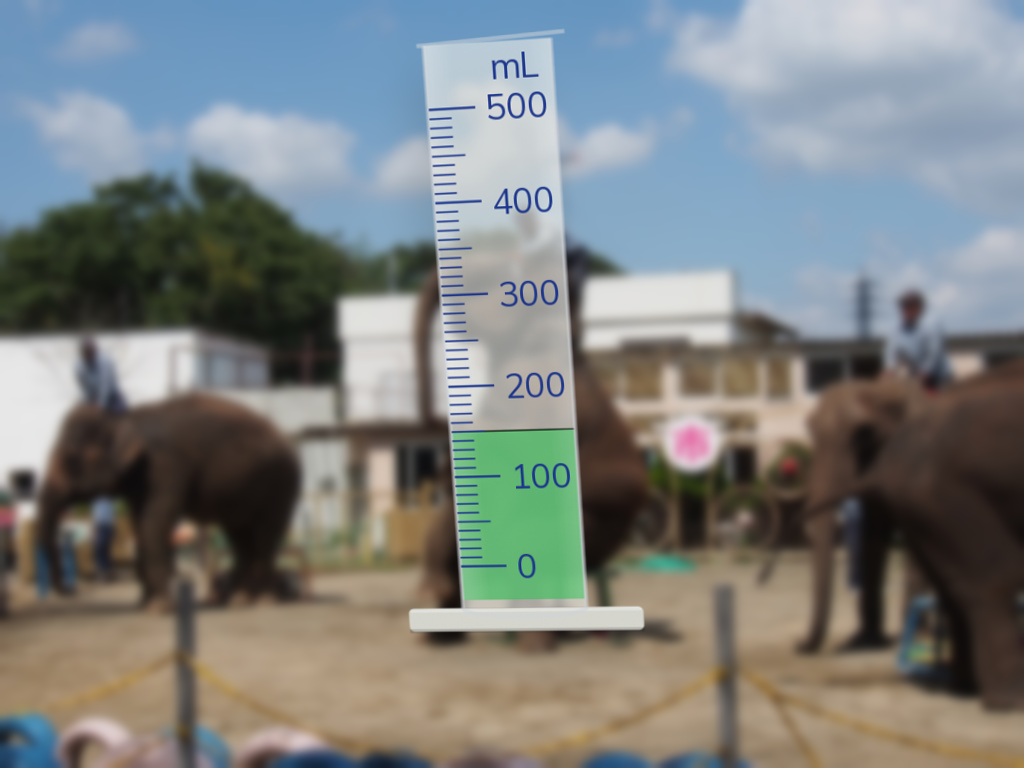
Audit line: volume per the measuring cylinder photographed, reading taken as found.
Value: 150 mL
